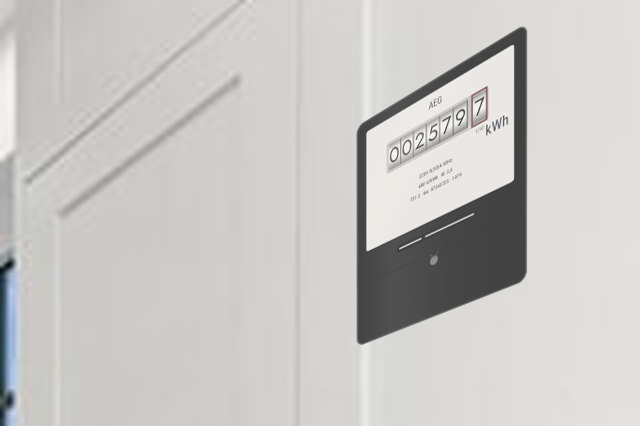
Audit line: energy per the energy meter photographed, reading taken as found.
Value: 2579.7 kWh
